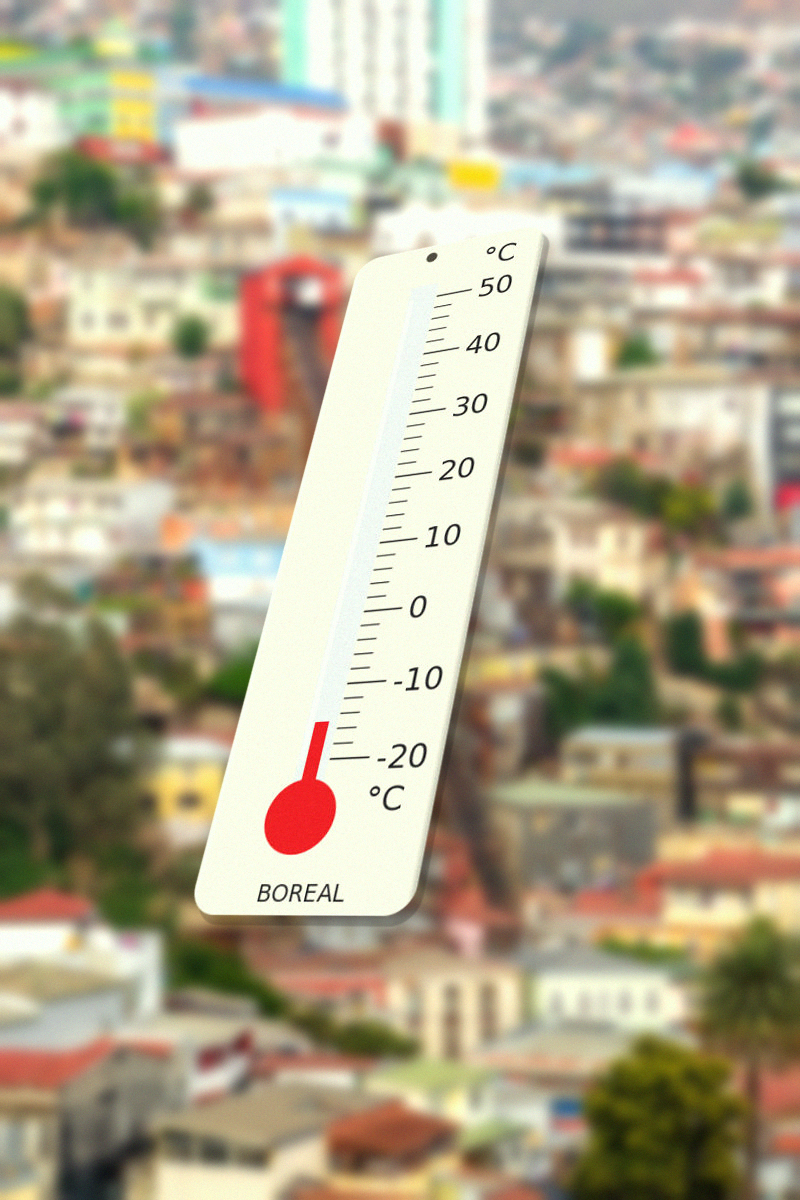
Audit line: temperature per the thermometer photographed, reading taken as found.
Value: -15 °C
